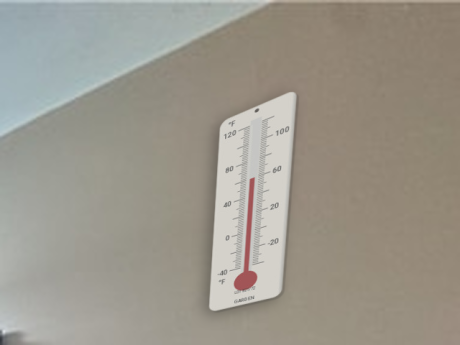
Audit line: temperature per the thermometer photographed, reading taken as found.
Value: 60 °F
